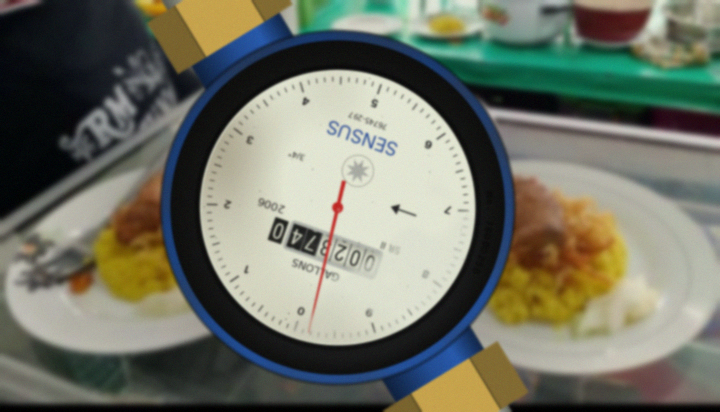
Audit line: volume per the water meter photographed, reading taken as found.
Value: 23739.8 gal
